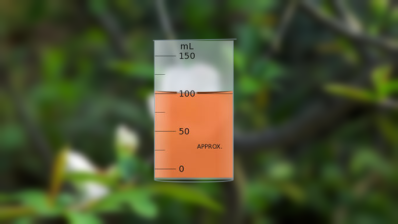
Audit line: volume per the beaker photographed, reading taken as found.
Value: 100 mL
